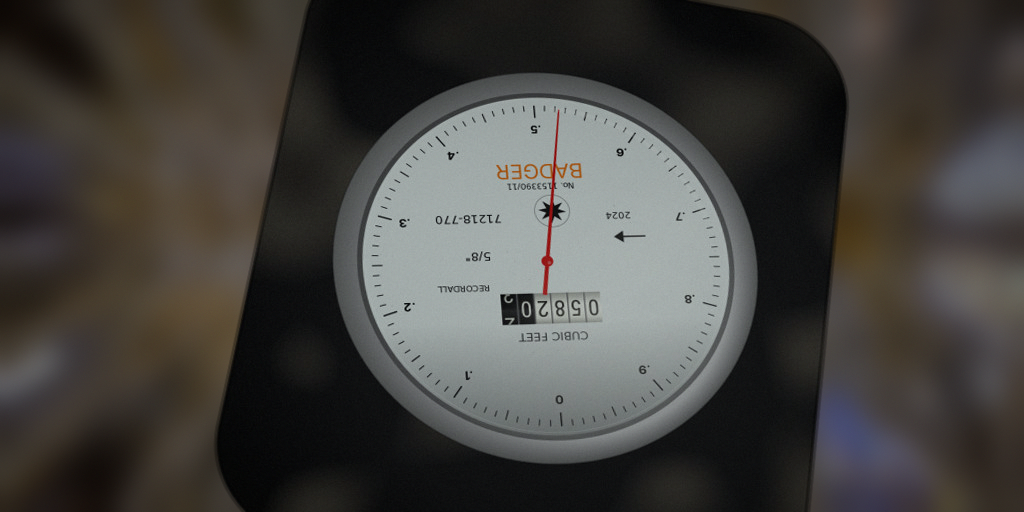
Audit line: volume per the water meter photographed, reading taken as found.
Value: 58202.52 ft³
